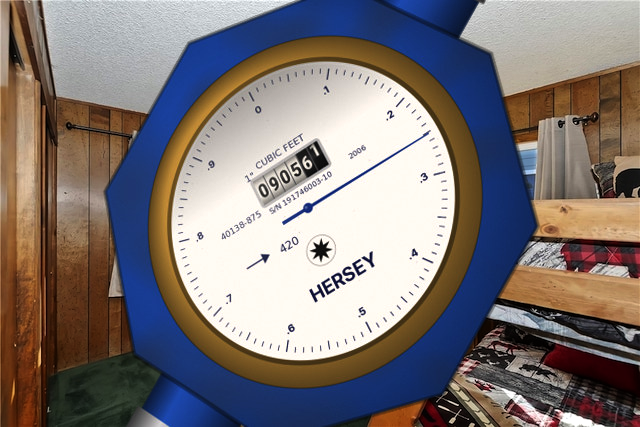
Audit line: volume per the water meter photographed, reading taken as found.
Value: 90561.25 ft³
